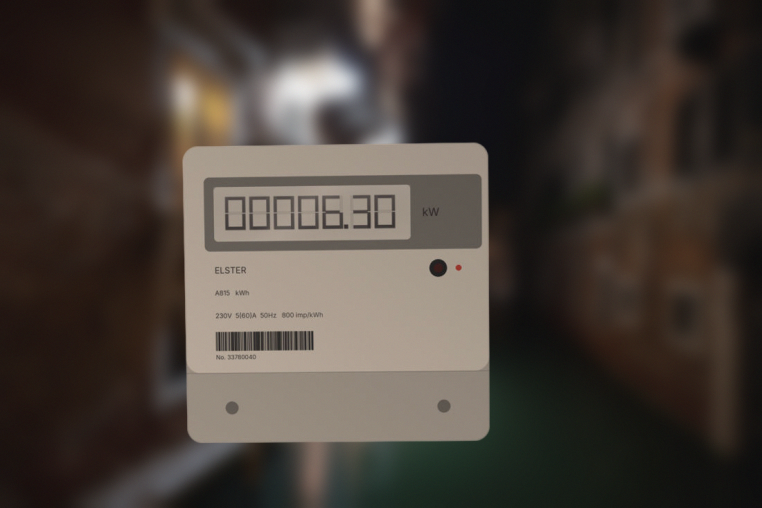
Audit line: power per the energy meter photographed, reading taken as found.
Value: 6.30 kW
